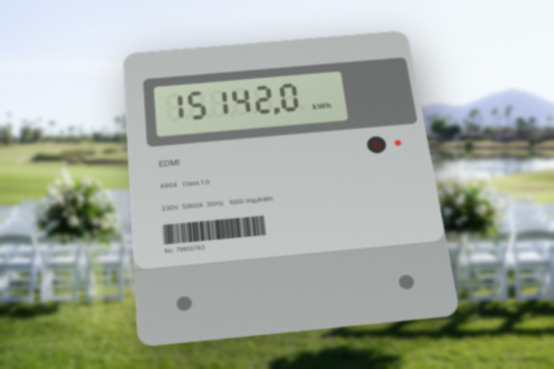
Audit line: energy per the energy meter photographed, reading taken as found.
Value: 15142.0 kWh
